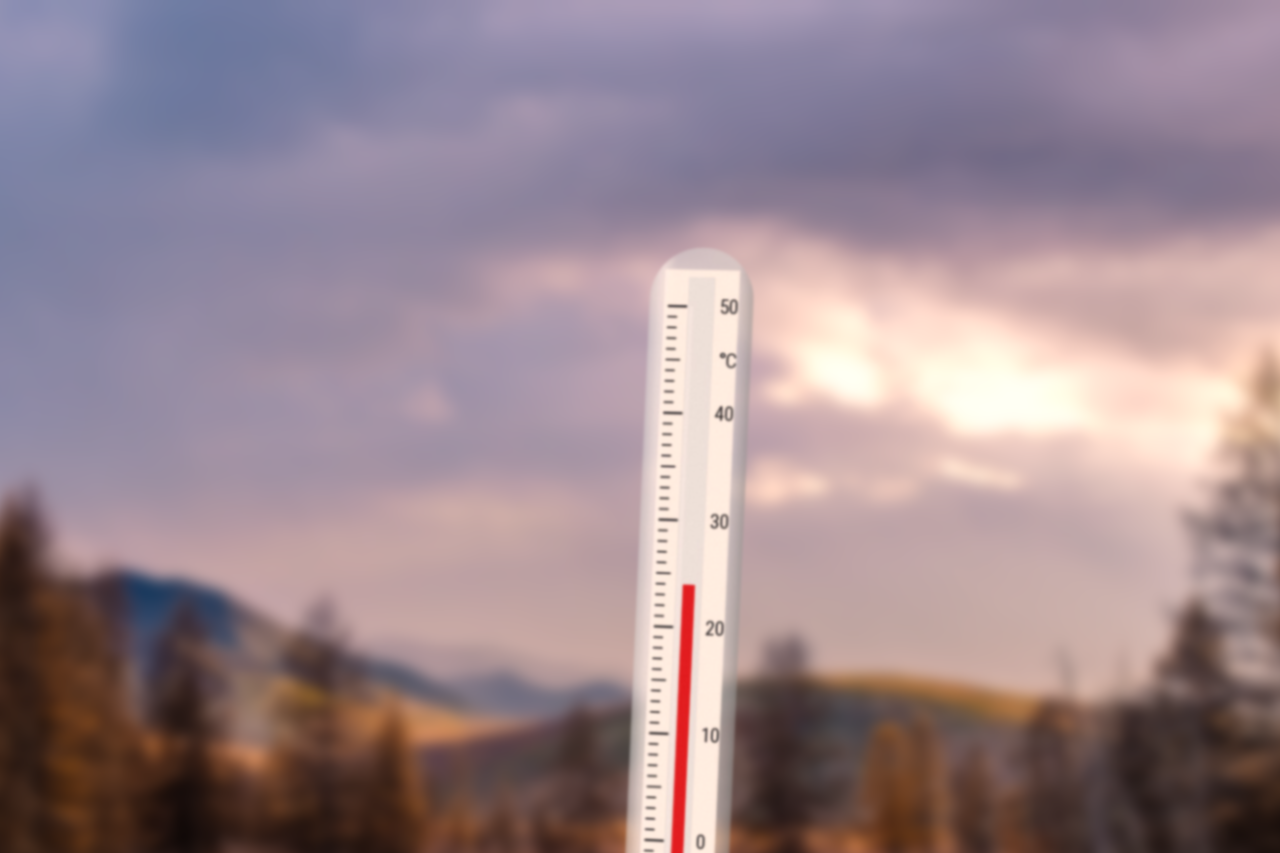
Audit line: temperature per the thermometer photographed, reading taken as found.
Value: 24 °C
